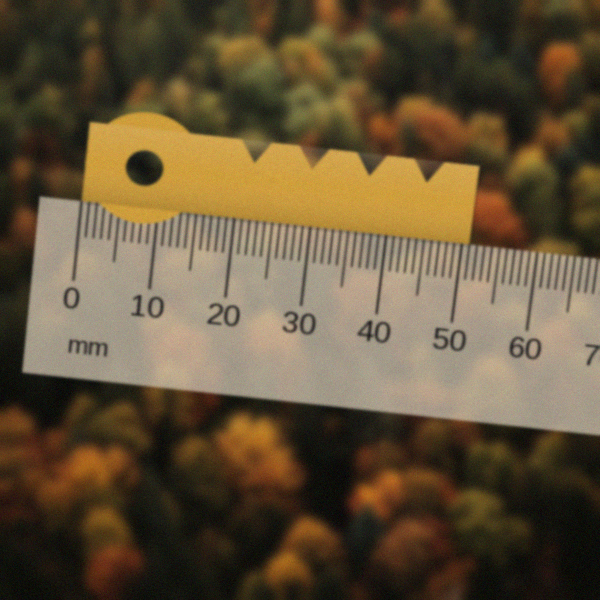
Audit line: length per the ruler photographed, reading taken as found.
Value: 51 mm
